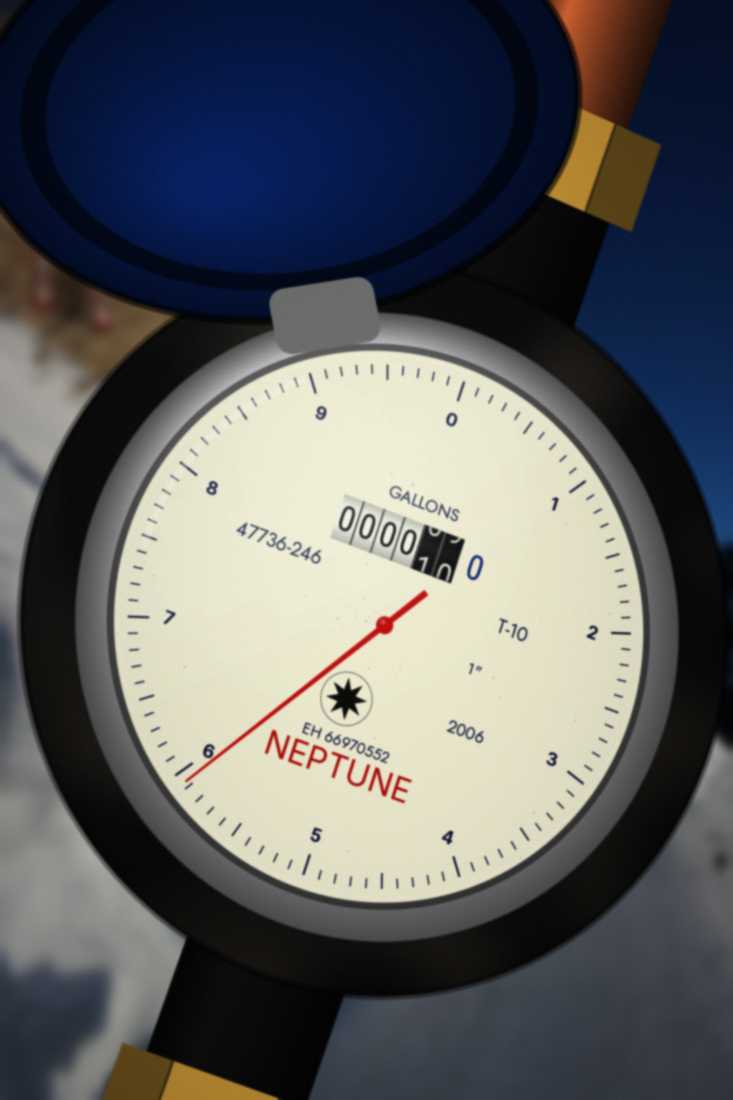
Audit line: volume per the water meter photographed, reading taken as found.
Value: 95.9 gal
